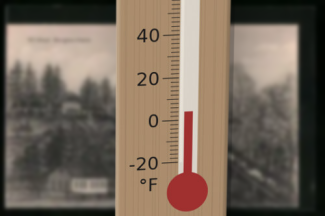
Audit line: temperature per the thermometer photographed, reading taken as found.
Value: 4 °F
